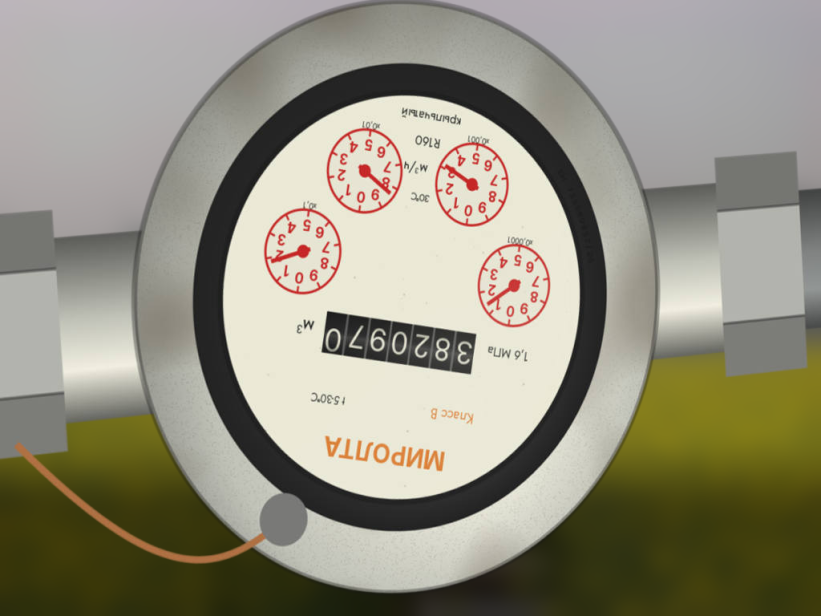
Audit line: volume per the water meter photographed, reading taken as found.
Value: 3820970.1831 m³
